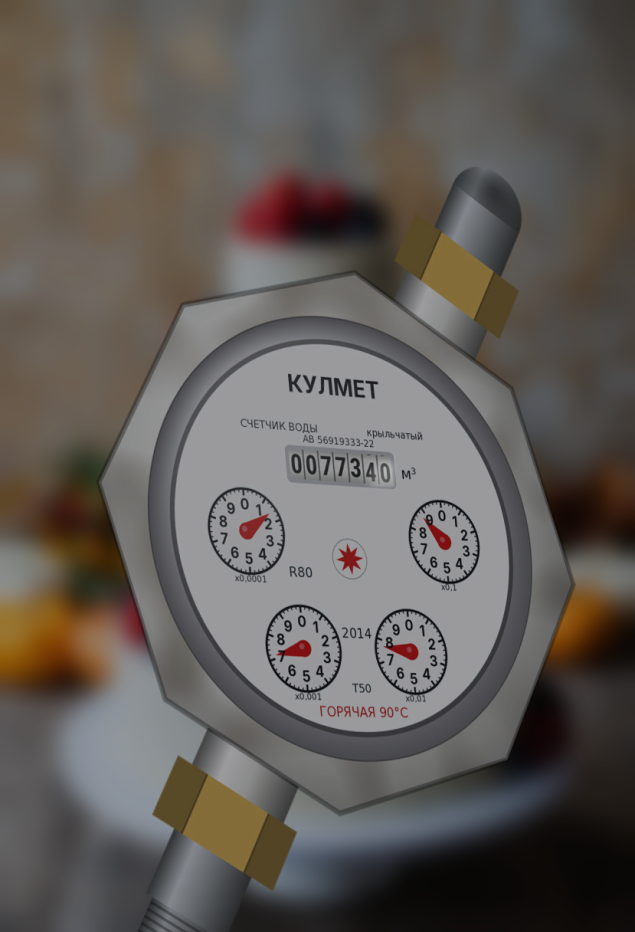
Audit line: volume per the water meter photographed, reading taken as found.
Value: 77339.8771 m³
